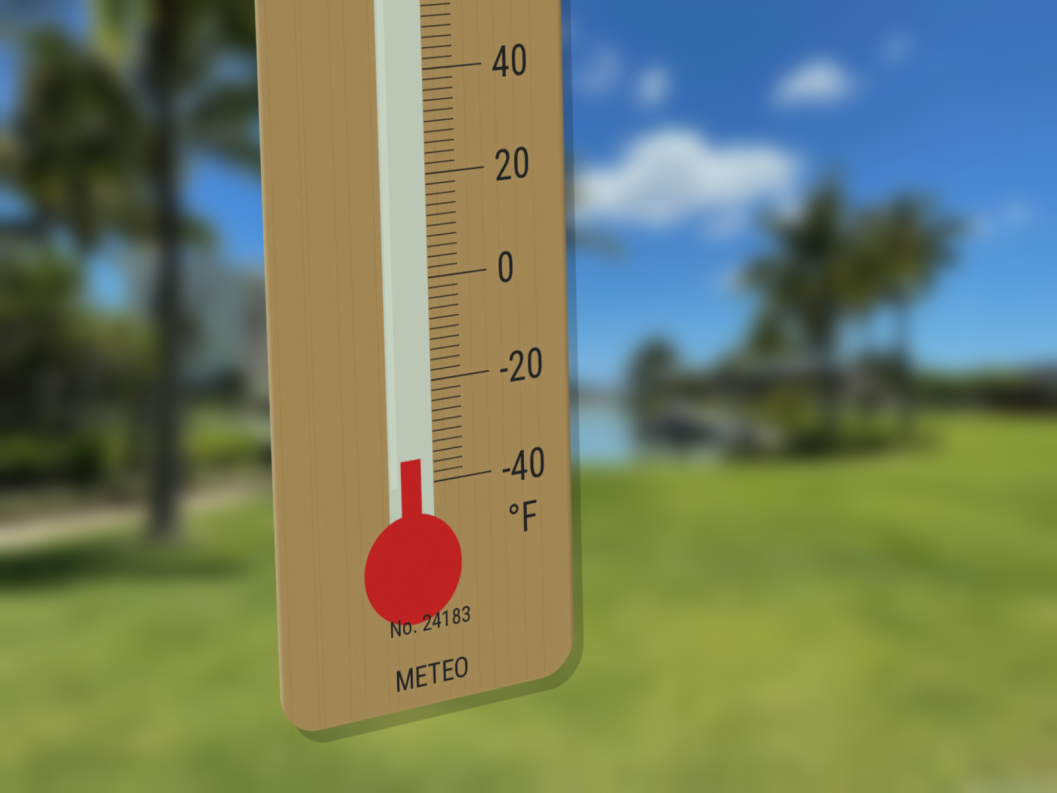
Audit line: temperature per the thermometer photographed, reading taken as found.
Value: -35 °F
